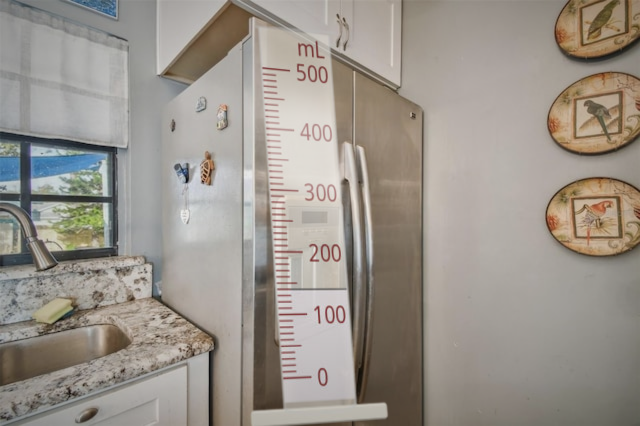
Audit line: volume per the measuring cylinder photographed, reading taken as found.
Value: 140 mL
